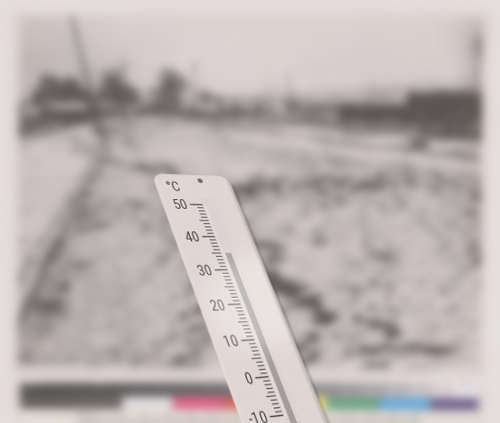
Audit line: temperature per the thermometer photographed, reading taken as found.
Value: 35 °C
